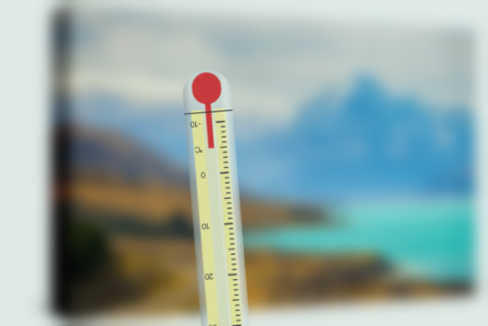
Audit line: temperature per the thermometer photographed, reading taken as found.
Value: -5 °C
